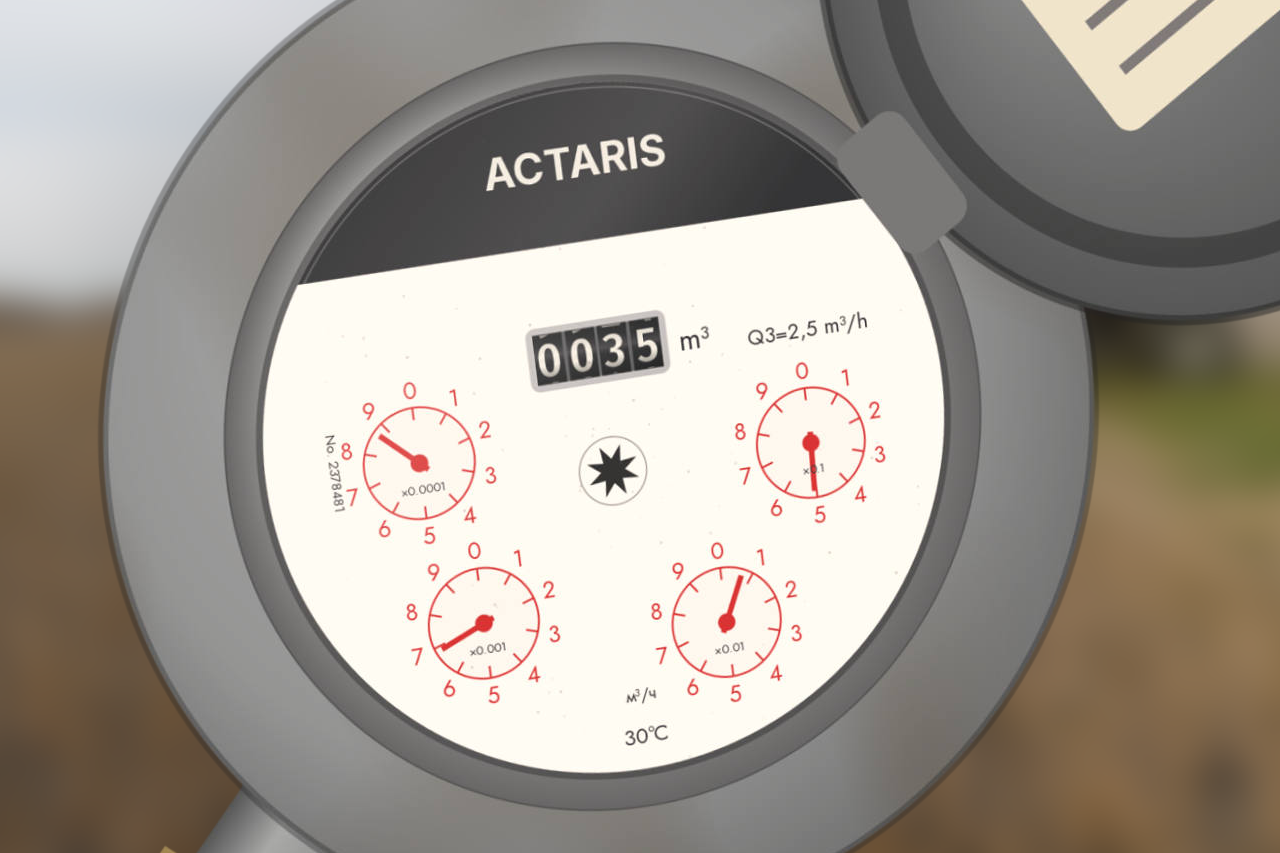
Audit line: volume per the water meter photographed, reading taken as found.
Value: 35.5068 m³
